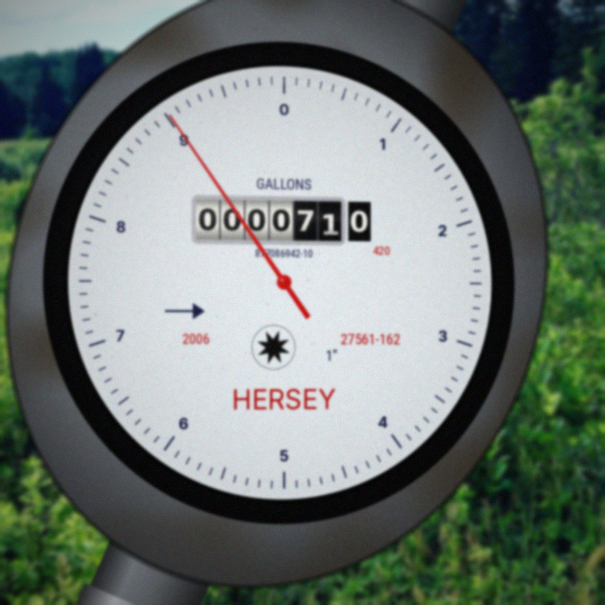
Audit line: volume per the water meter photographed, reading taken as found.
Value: 709.0 gal
